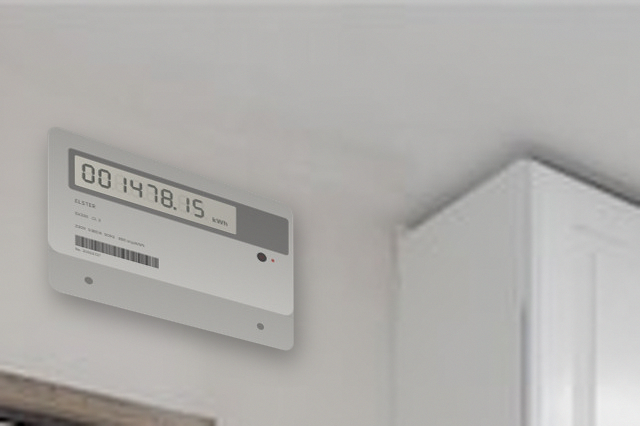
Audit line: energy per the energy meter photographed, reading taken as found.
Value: 1478.15 kWh
